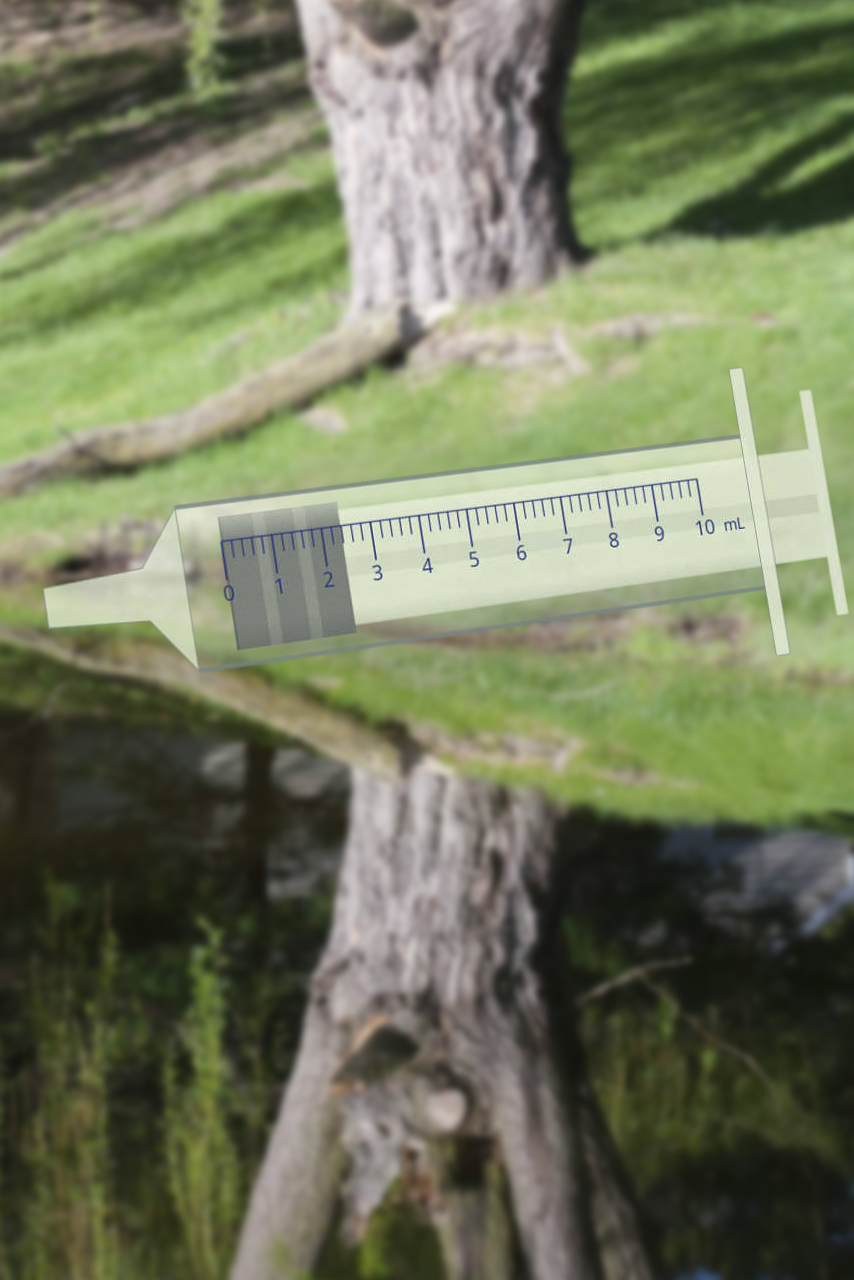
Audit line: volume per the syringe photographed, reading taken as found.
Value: 0 mL
